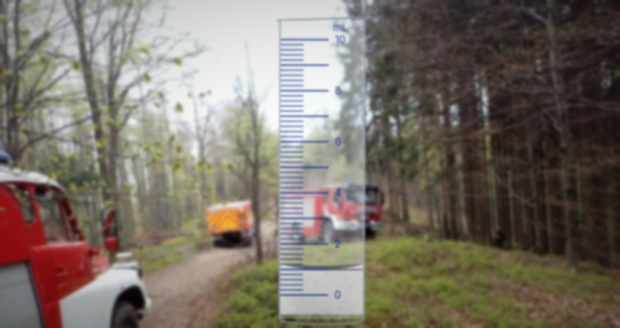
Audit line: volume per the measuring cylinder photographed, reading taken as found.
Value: 1 mL
